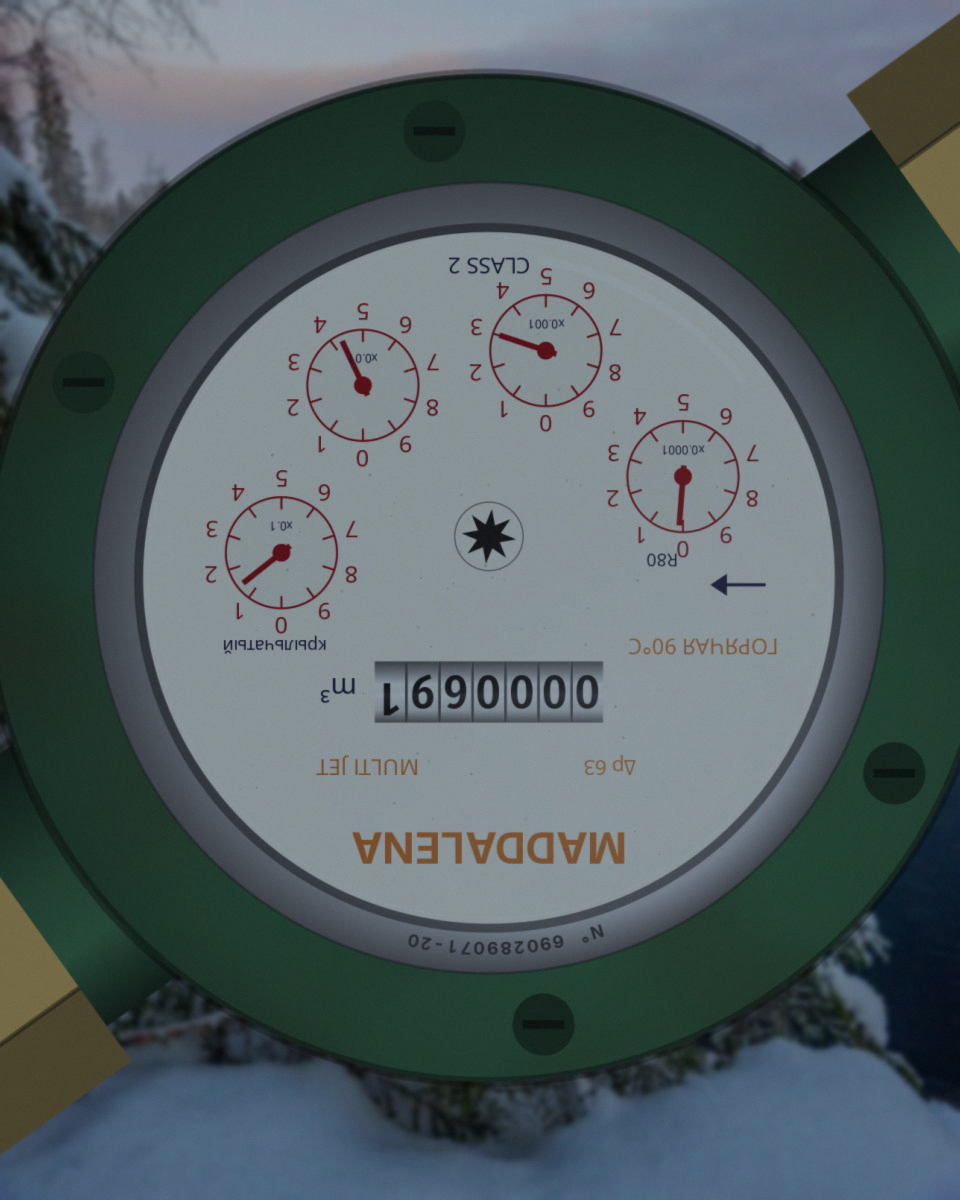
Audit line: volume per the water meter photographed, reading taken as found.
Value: 691.1430 m³
